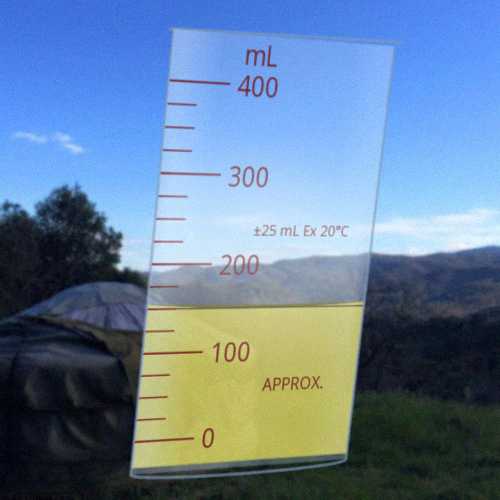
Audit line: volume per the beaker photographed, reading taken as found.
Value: 150 mL
